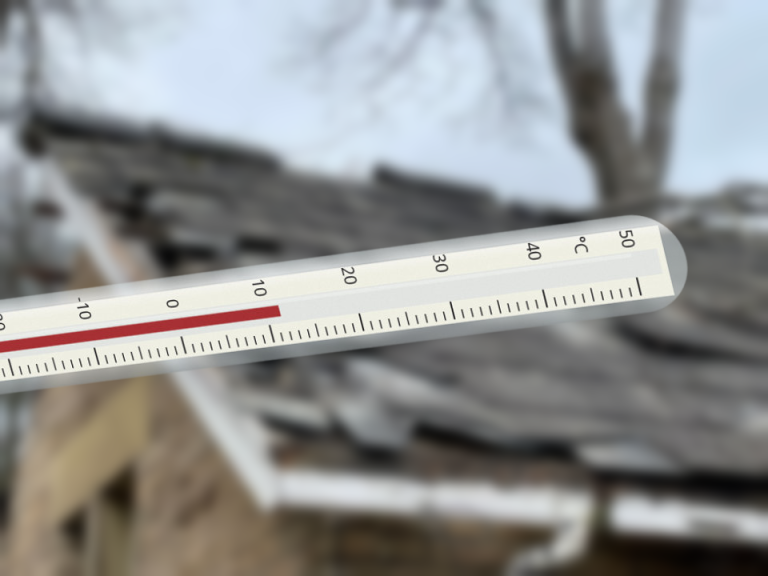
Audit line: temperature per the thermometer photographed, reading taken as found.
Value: 11.5 °C
